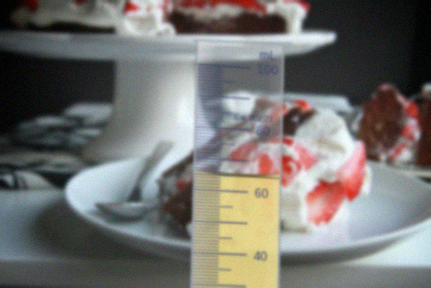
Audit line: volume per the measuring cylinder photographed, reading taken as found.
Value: 65 mL
